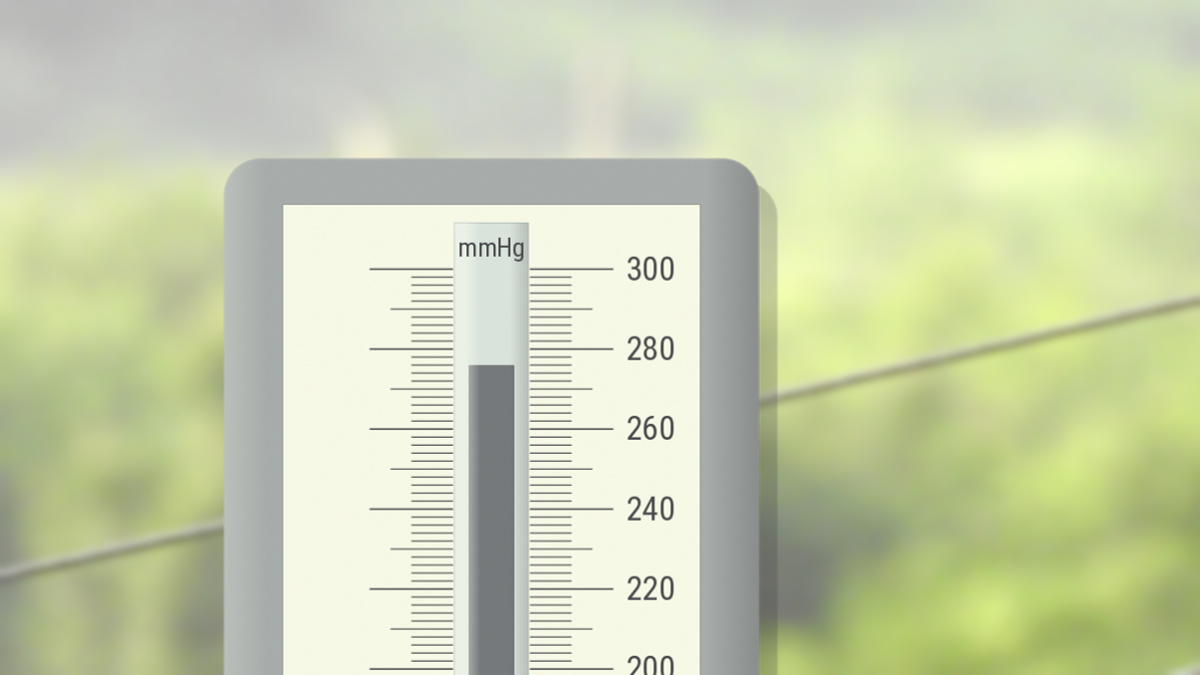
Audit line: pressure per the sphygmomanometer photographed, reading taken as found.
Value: 276 mmHg
